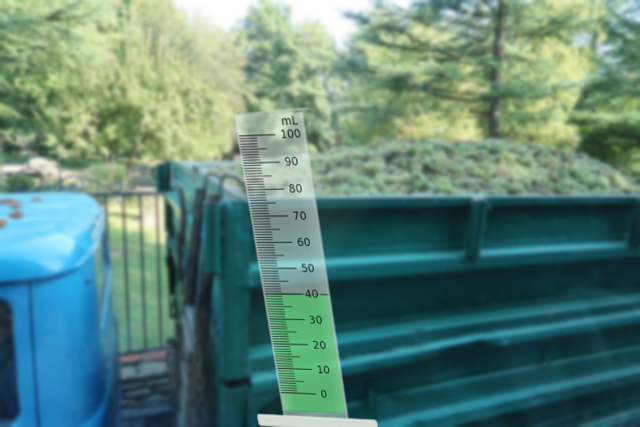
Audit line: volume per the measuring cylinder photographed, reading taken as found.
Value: 40 mL
